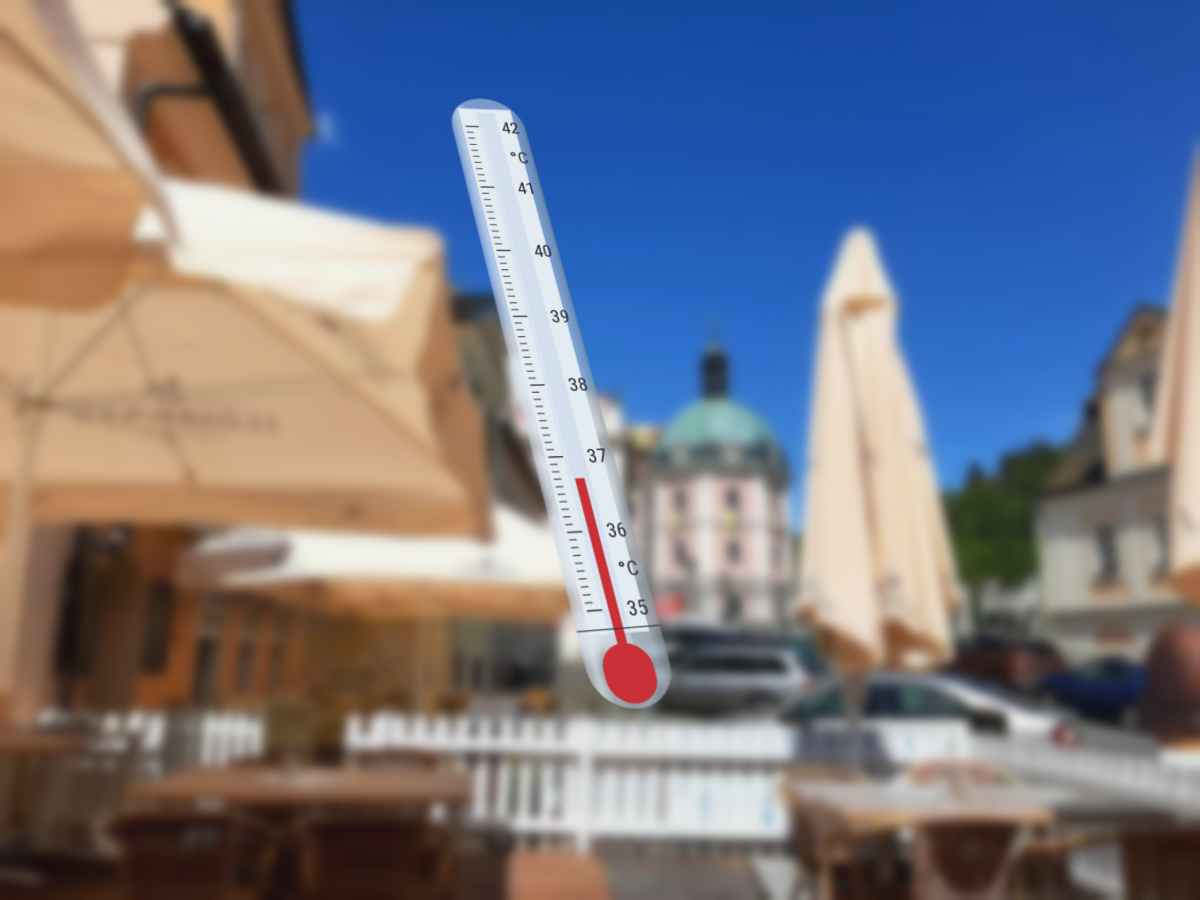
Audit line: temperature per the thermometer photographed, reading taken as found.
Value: 36.7 °C
